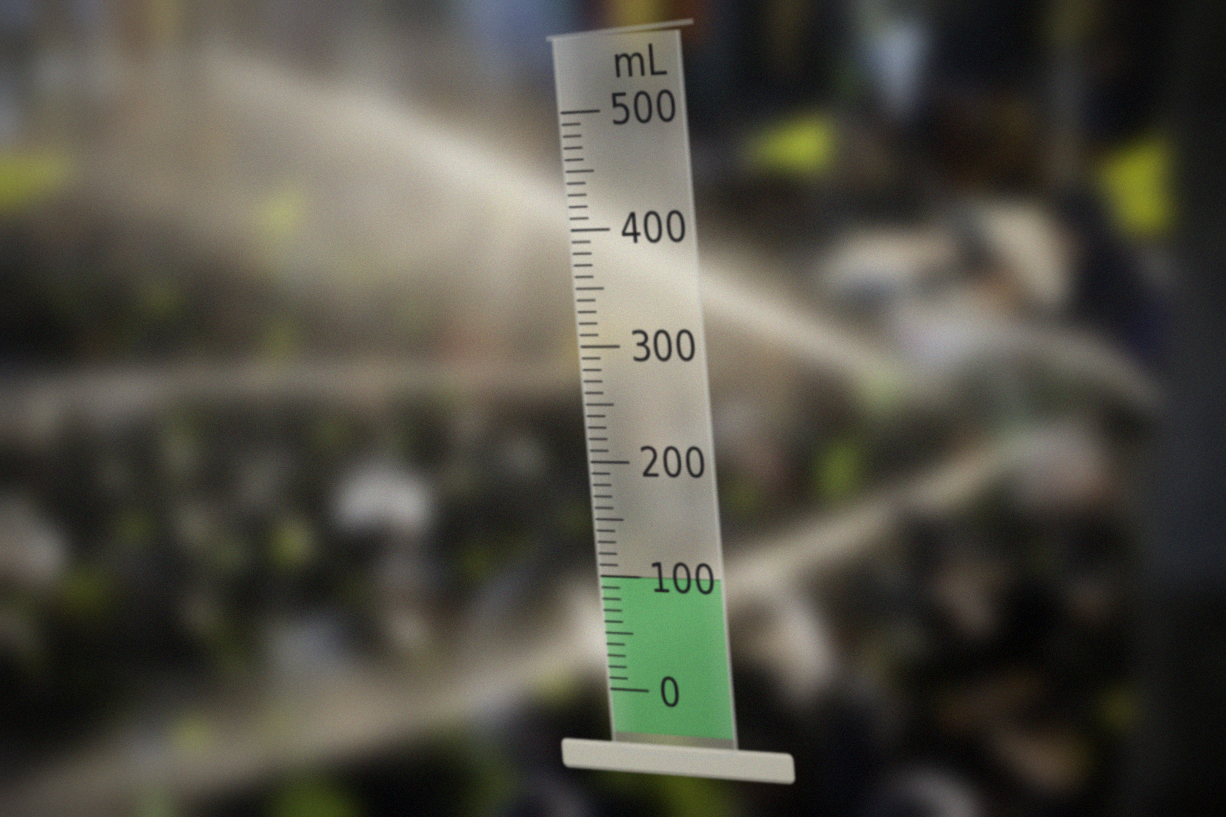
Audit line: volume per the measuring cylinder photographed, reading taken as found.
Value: 100 mL
